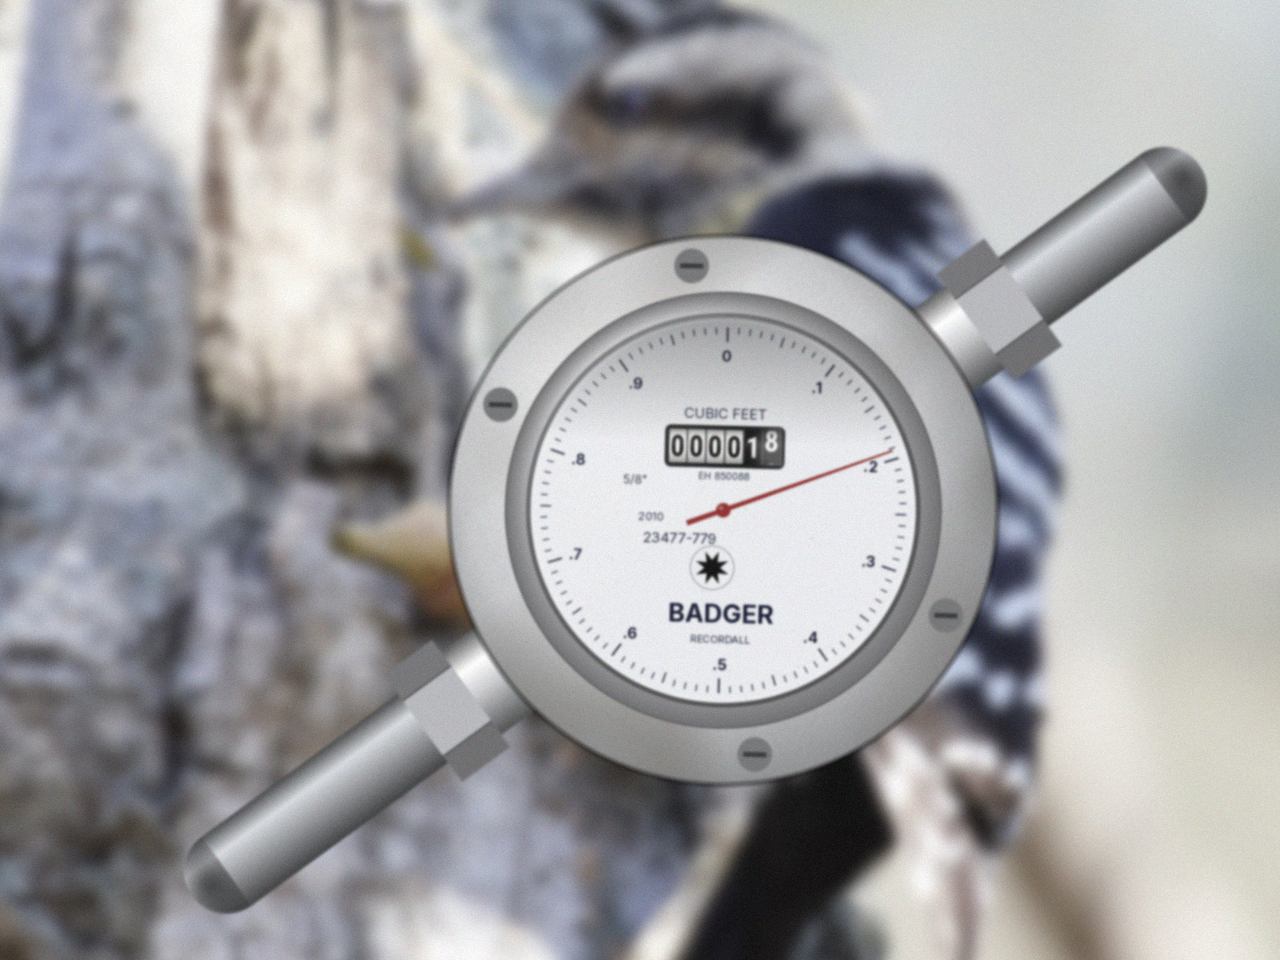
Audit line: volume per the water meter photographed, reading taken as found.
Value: 18.19 ft³
